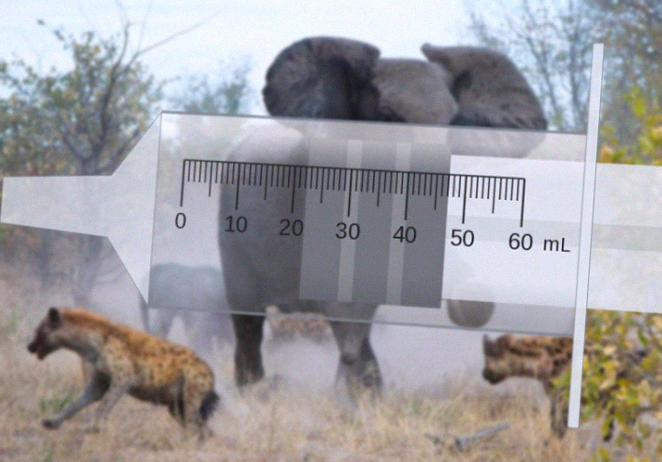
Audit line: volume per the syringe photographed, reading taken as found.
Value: 22 mL
